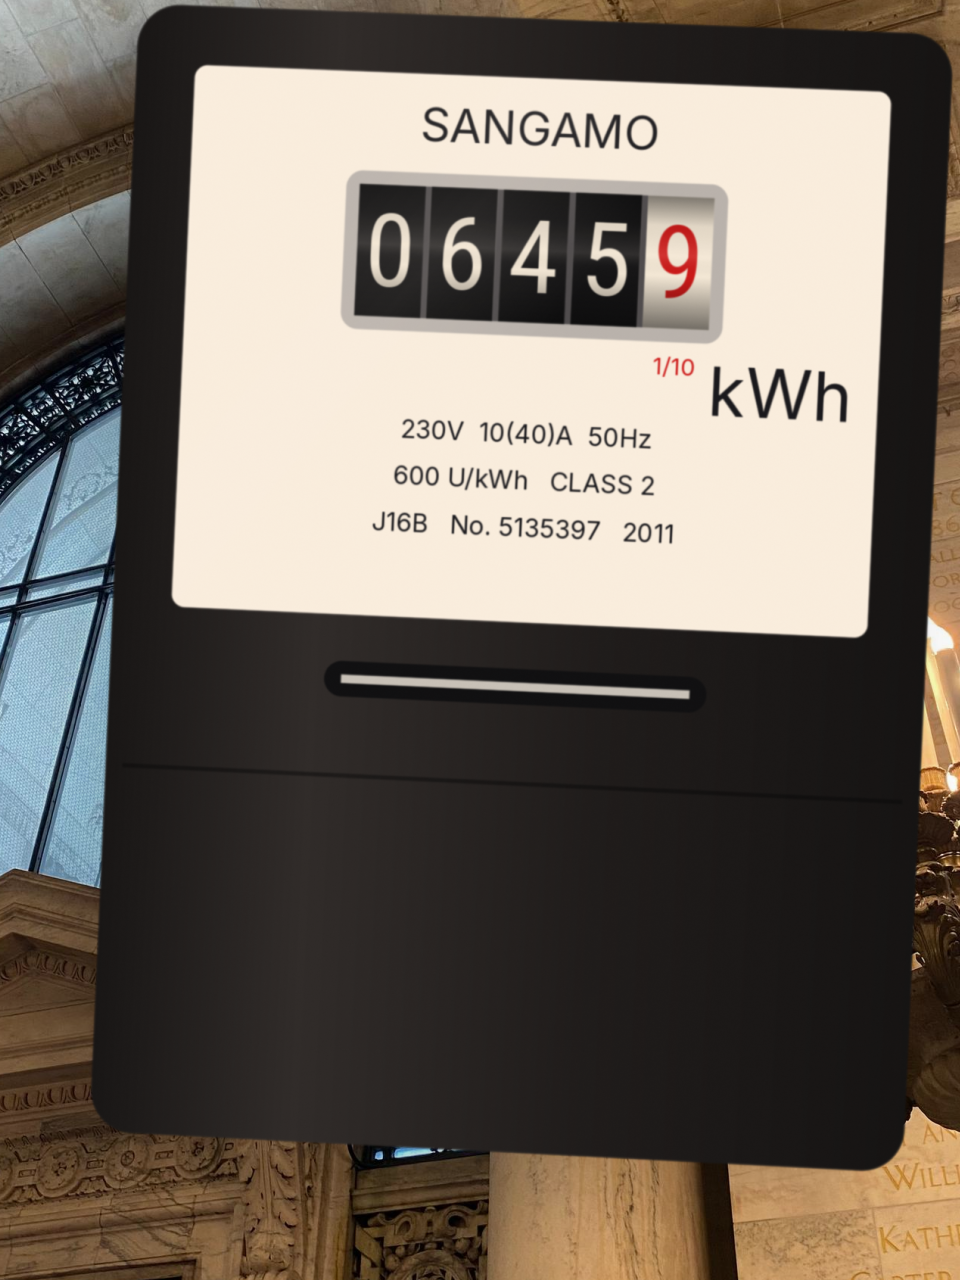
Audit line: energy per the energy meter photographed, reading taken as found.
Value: 645.9 kWh
